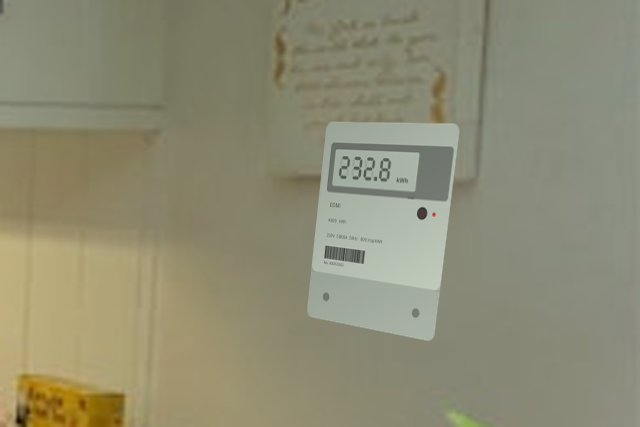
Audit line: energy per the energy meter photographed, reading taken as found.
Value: 232.8 kWh
